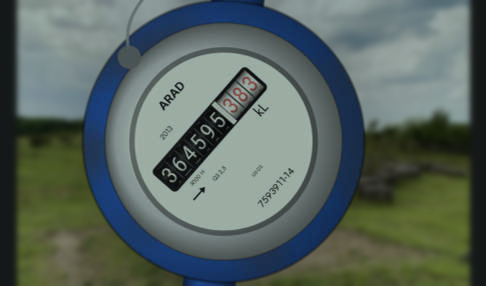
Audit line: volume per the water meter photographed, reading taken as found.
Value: 364595.383 kL
